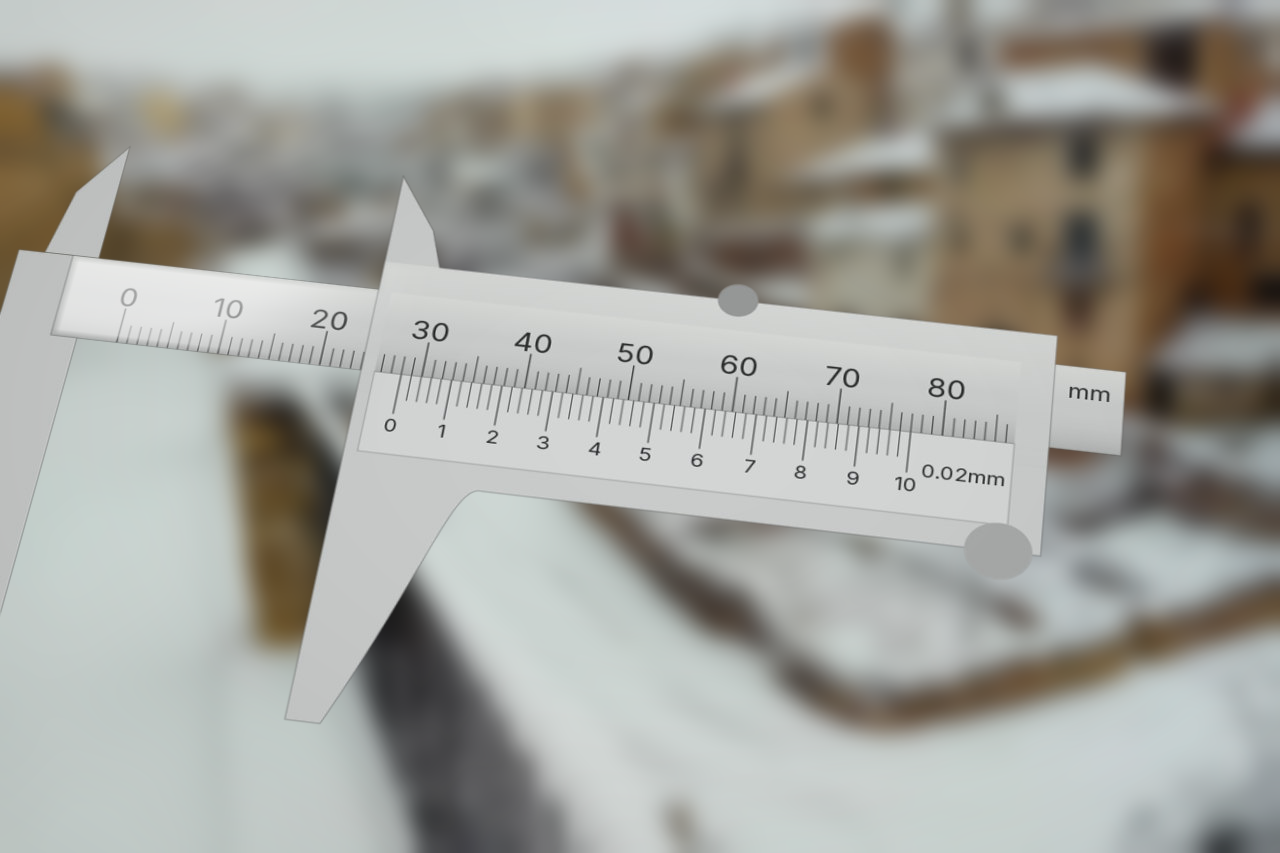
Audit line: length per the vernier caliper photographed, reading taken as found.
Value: 28.0 mm
